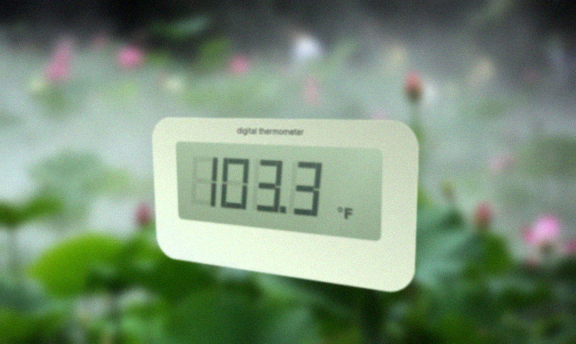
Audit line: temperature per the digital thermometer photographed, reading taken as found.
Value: 103.3 °F
